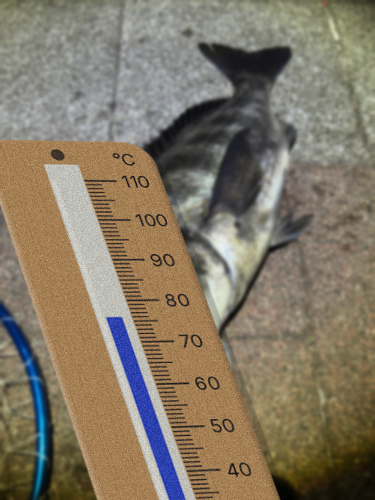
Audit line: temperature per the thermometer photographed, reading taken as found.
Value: 76 °C
